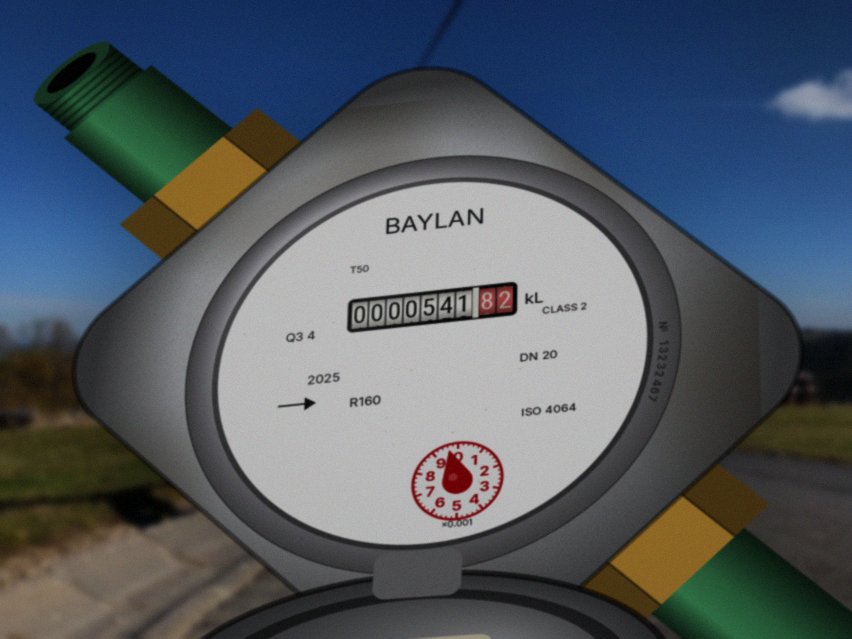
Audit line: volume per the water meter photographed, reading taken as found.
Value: 541.819 kL
